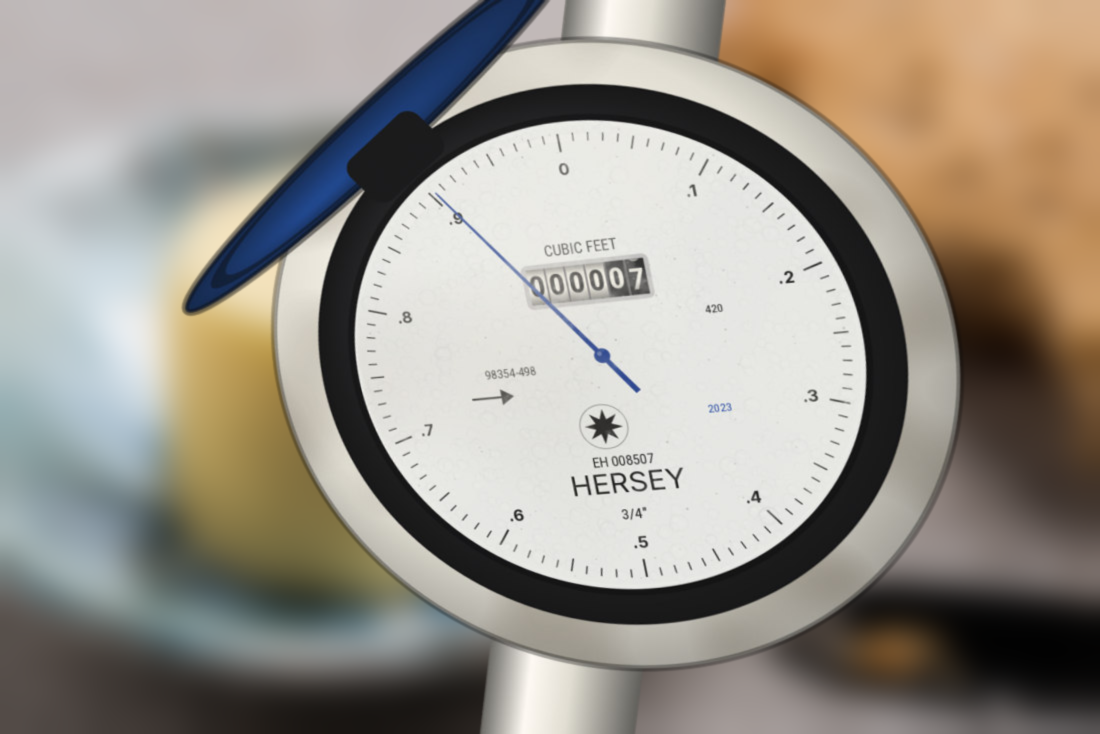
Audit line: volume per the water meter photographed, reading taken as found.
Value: 6.90 ft³
